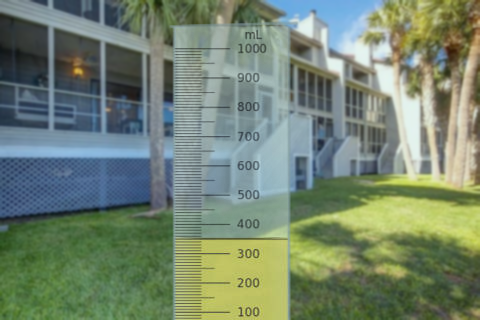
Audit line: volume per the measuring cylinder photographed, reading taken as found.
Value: 350 mL
